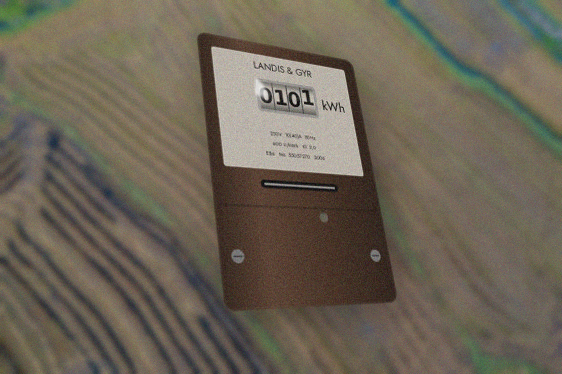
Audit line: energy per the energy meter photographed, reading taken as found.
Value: 101 kWh
